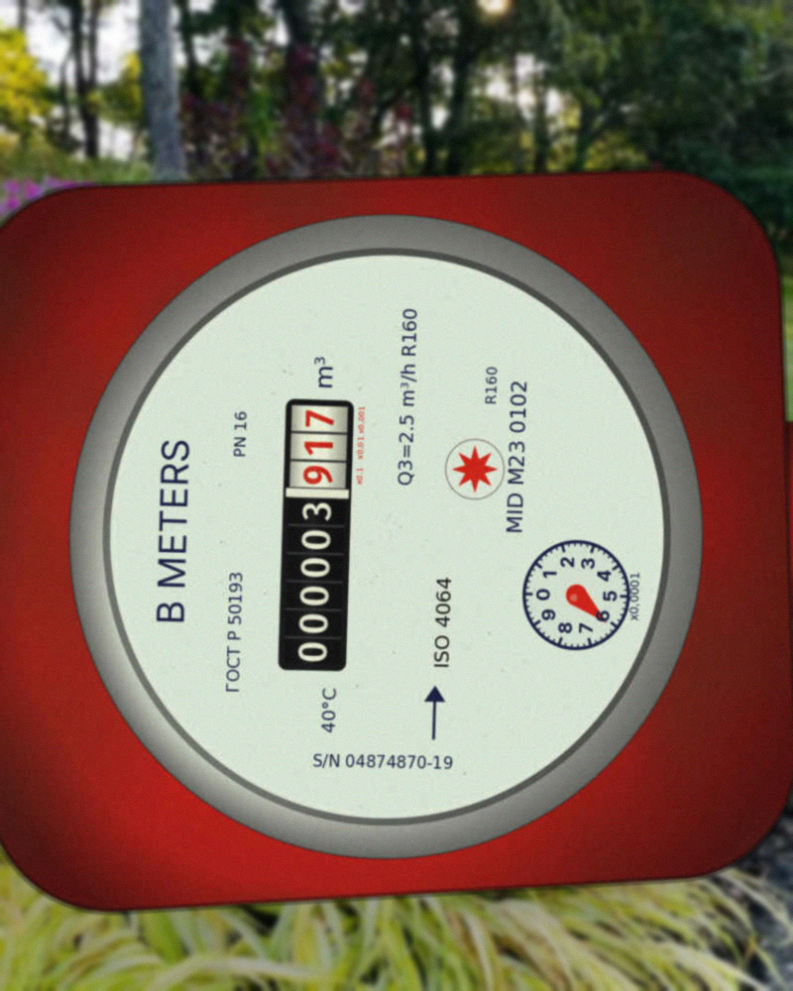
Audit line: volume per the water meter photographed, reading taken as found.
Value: 3.9176 m³
